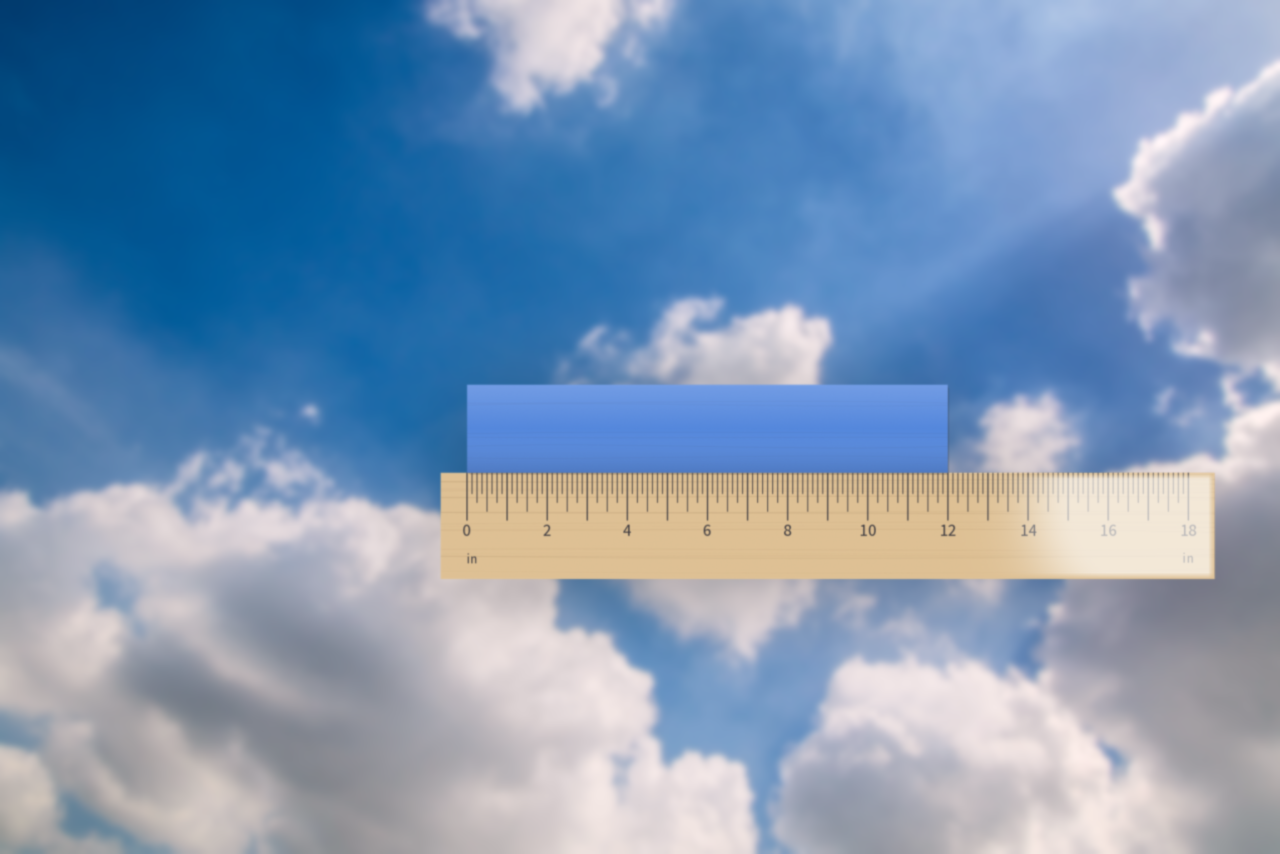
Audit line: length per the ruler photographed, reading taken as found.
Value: 12 in
